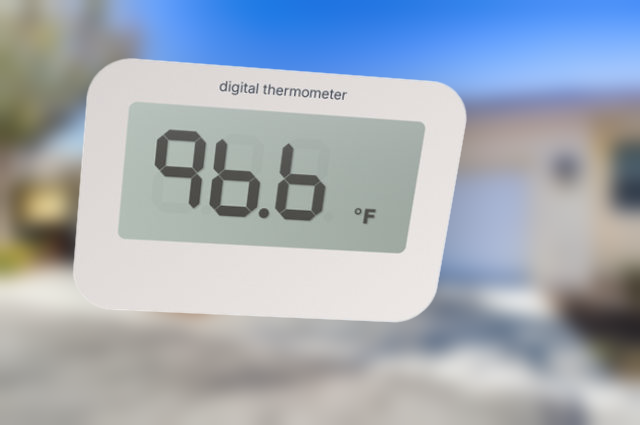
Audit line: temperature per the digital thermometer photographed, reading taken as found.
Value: 96.6 °F
